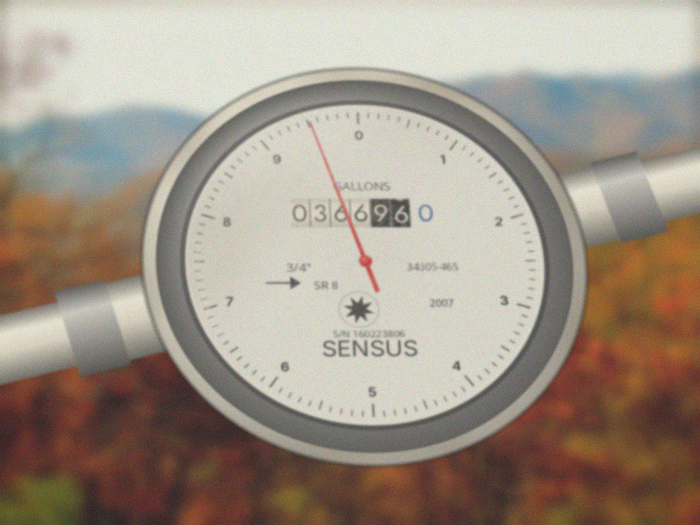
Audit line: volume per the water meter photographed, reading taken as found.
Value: 366959.5 gal
